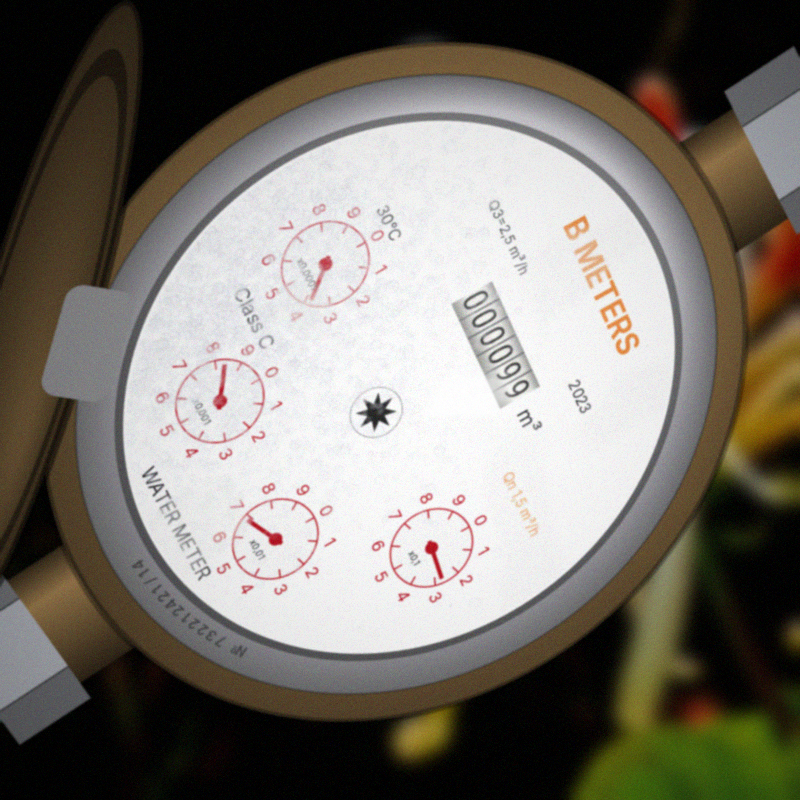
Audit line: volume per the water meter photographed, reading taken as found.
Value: 99.2683 m³
